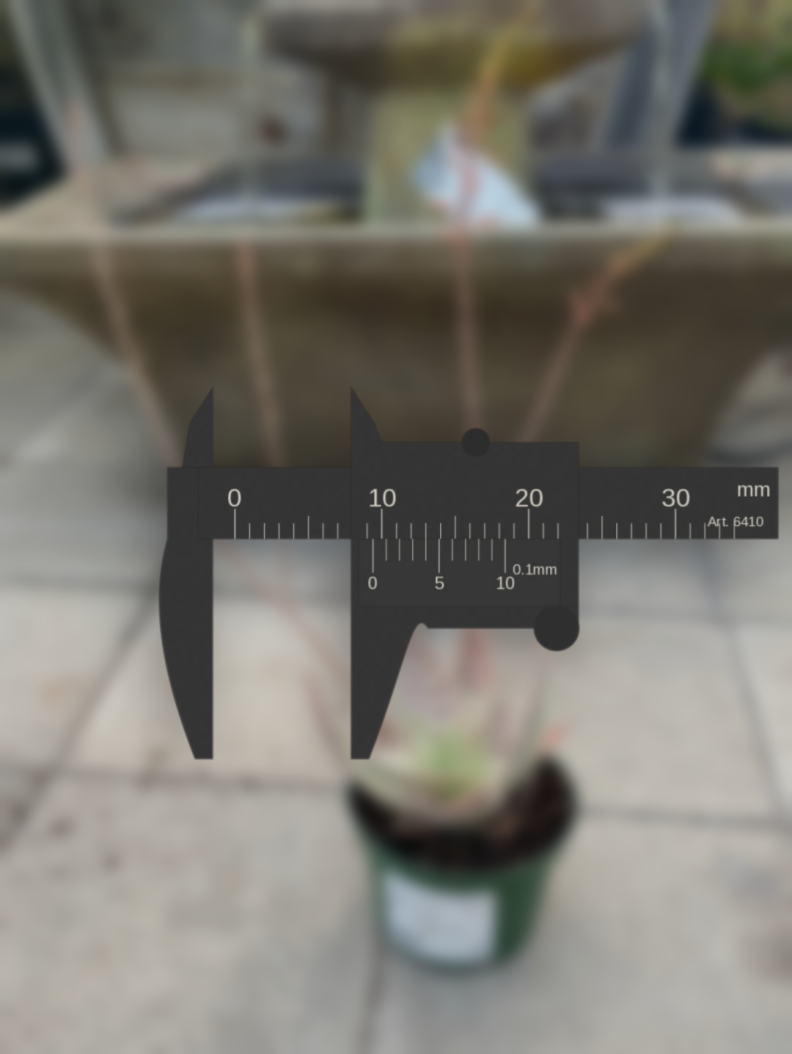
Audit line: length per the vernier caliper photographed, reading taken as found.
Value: 9.4 mm
